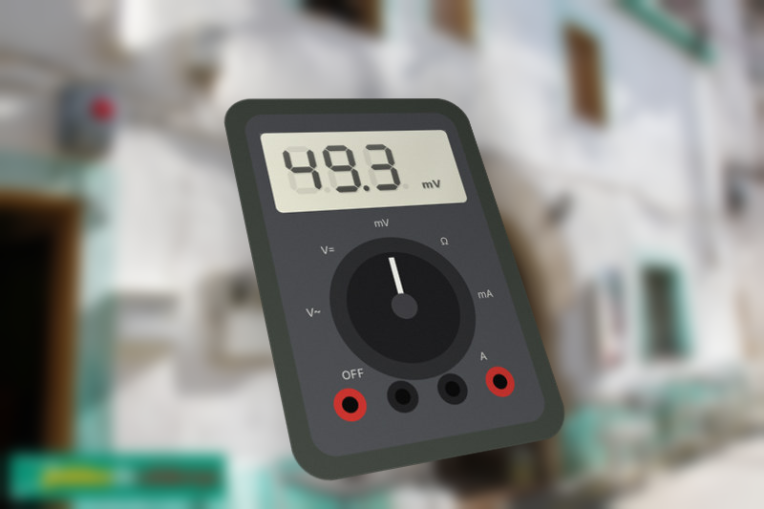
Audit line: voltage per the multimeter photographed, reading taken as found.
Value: 49.3 mV
